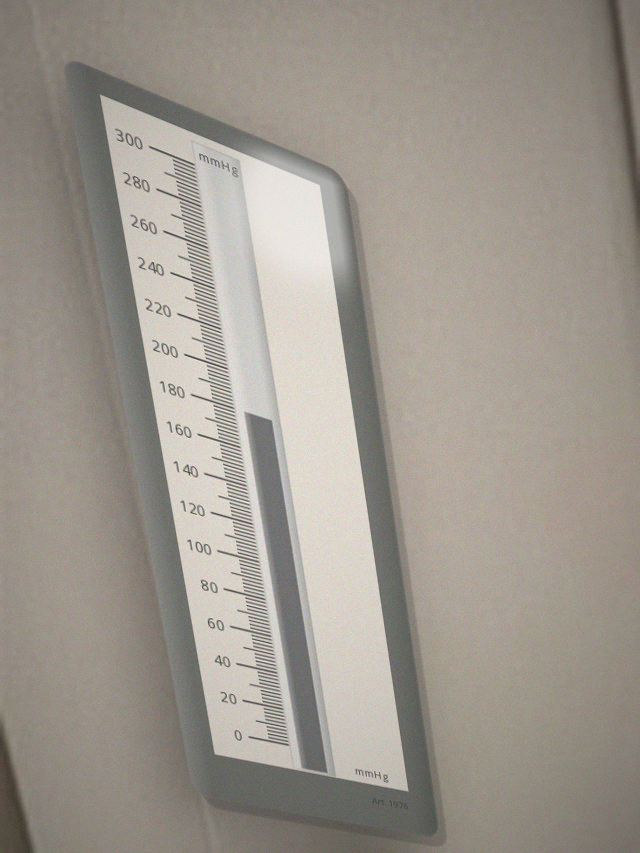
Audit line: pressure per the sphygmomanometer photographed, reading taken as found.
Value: 180 mmHg
